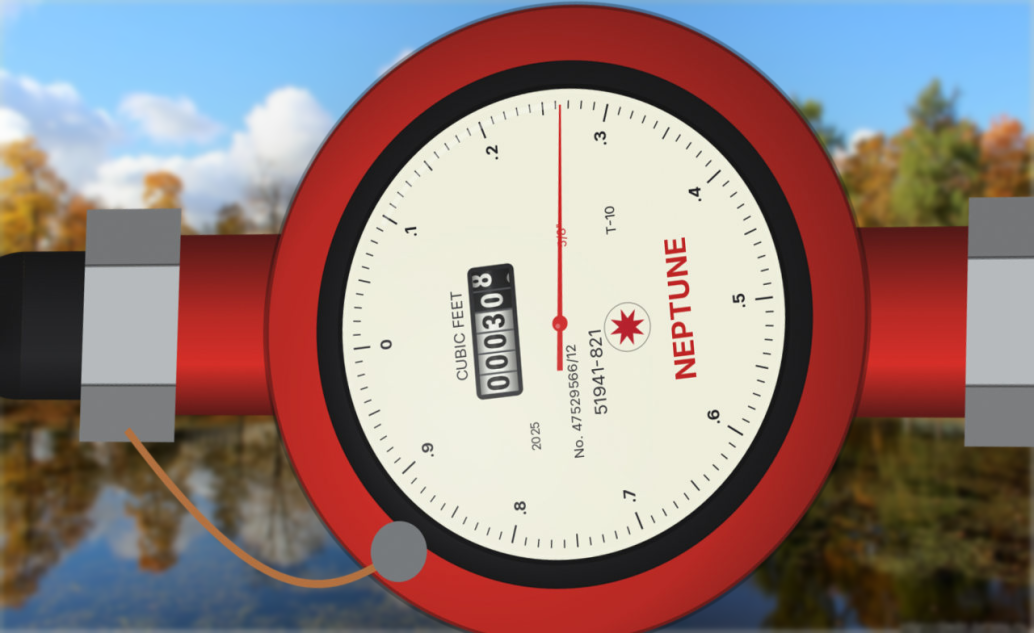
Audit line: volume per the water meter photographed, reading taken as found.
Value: 308.26 ft³
